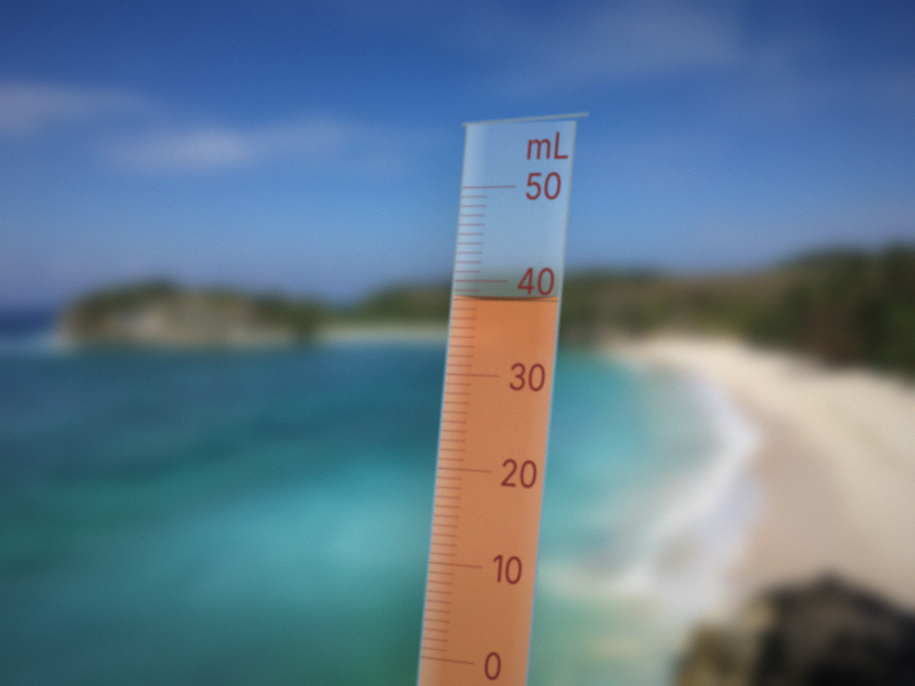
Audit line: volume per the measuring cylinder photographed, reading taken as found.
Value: 38 mL
